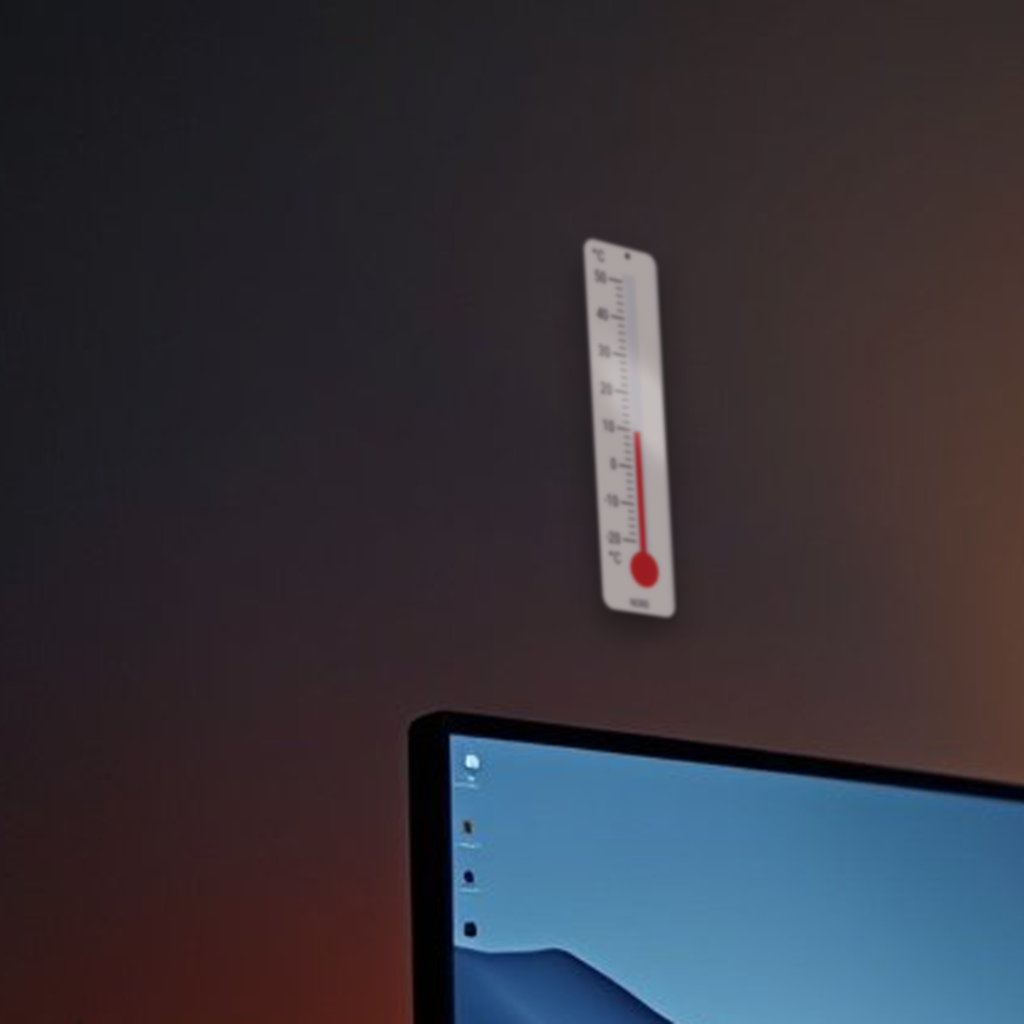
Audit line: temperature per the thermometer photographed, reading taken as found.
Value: 10 °C
